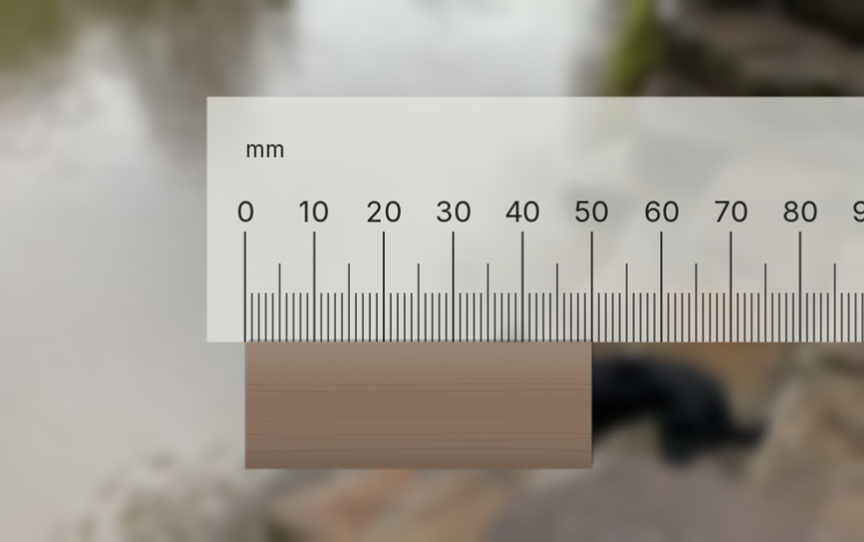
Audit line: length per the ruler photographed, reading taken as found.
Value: 50 mm
